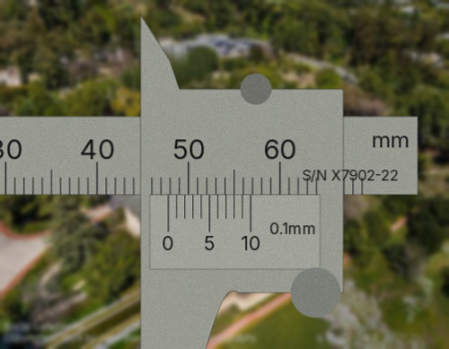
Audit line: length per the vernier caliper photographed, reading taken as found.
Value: 47.8 mm
